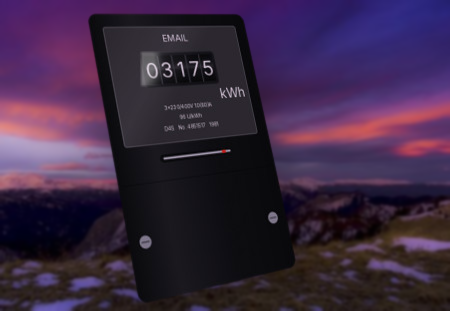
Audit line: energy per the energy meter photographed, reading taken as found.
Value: 3175 kWh
